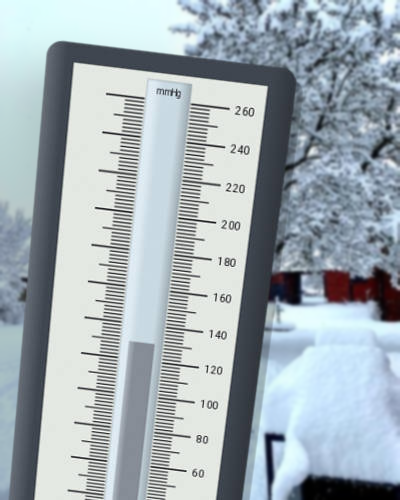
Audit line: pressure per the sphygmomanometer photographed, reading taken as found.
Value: 130 mmHg
